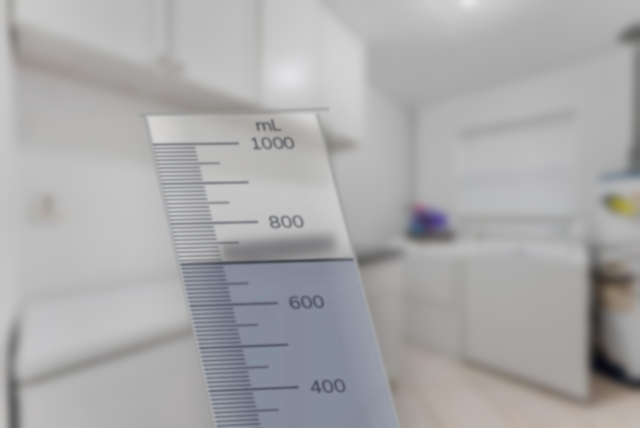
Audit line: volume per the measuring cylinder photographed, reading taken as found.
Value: 700 mL
